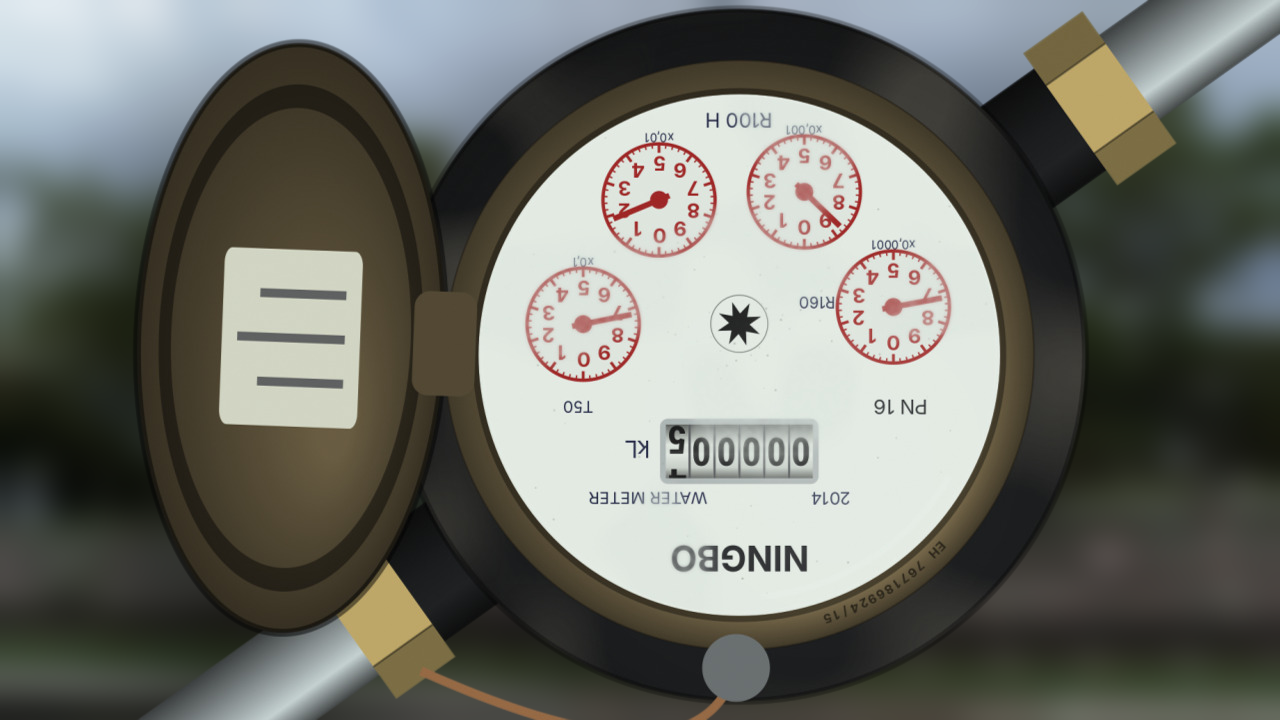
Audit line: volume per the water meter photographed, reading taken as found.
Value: 4.7187 kL
